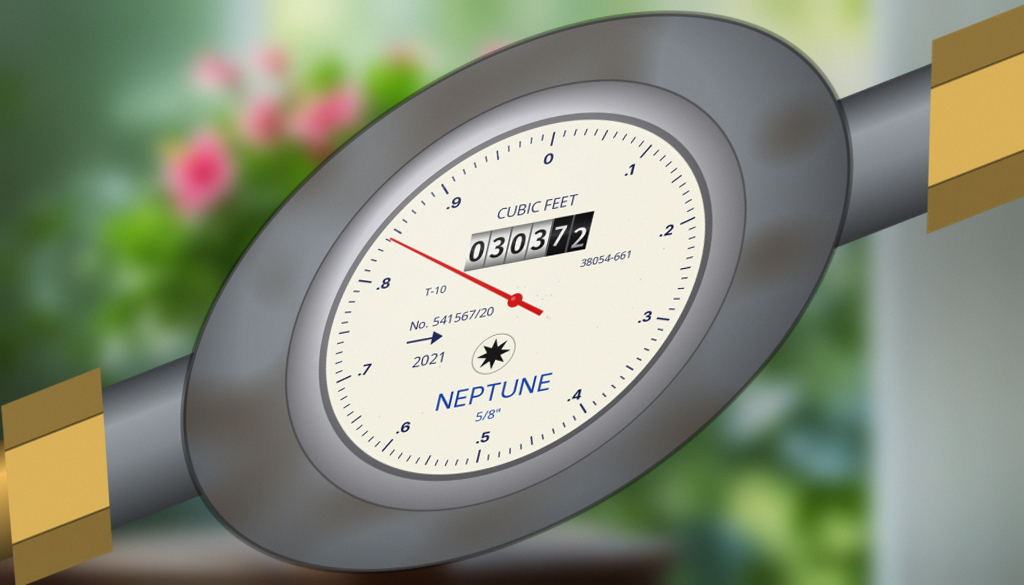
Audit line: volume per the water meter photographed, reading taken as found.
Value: 30371.84 ft³
